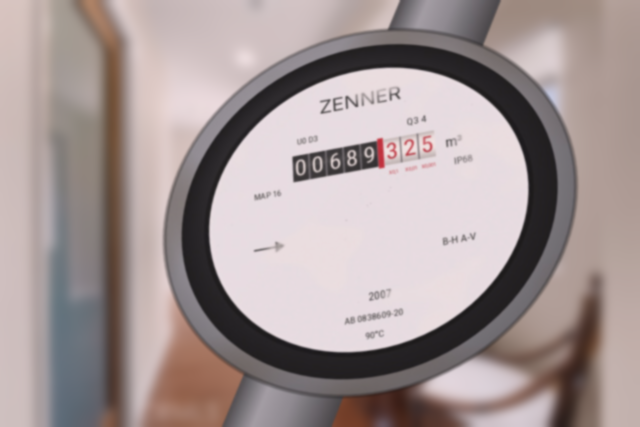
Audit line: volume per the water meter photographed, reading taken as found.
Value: 689.325 m³
